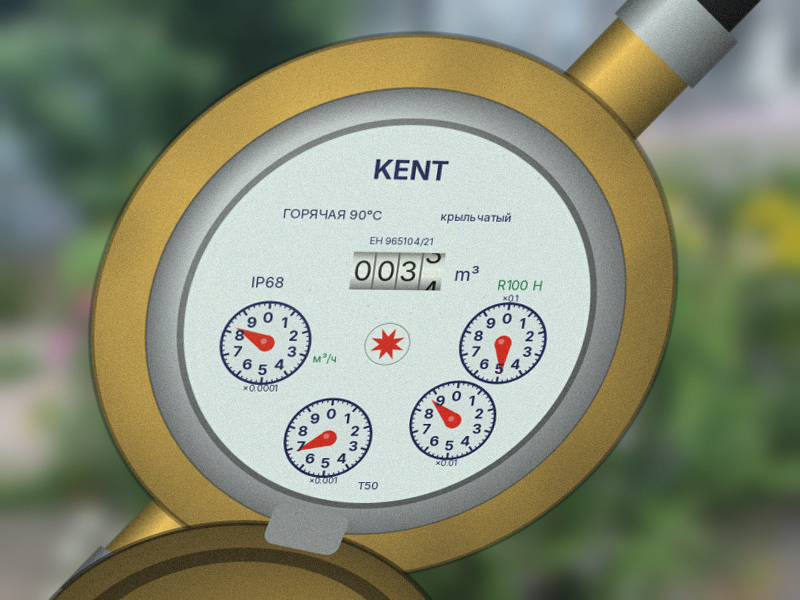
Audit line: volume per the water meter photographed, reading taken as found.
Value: 33.4868 m³
